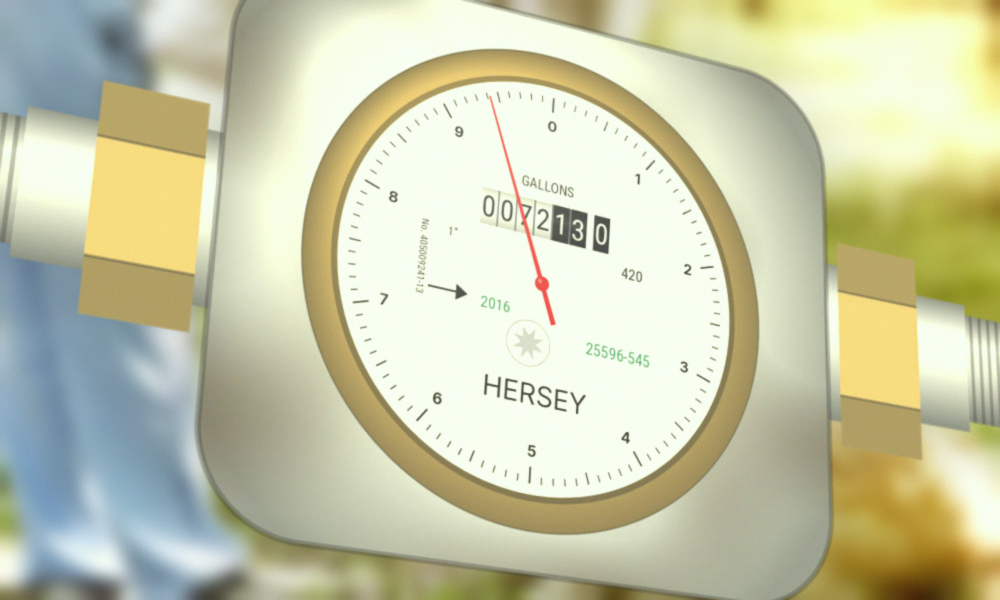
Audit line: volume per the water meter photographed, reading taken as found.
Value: 72129.4 gal
